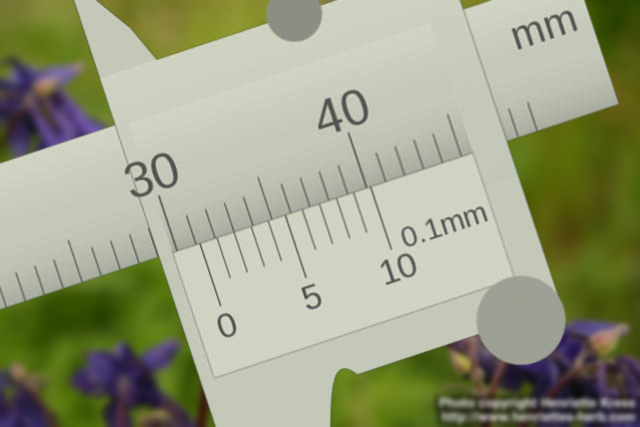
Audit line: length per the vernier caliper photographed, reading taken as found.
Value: 31.2 mm
